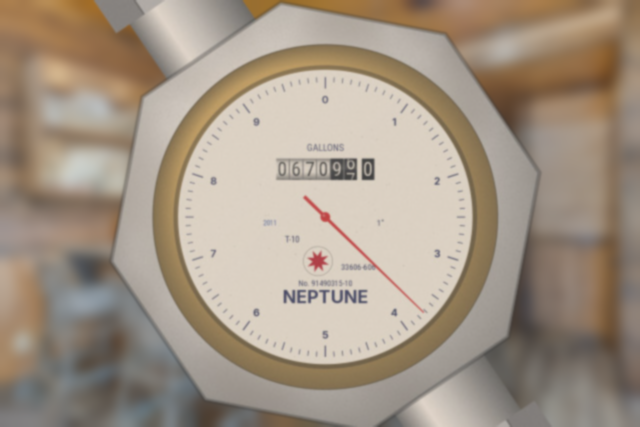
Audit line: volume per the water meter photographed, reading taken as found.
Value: 670963.7 gal
